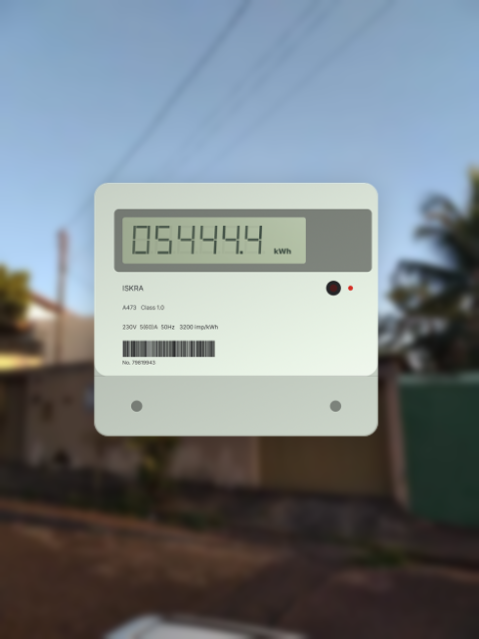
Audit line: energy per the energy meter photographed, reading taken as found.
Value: 5444.4 kWh
